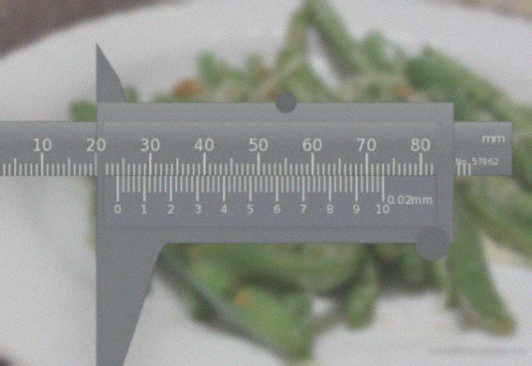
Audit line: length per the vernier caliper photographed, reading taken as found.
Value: 24.0 mm
